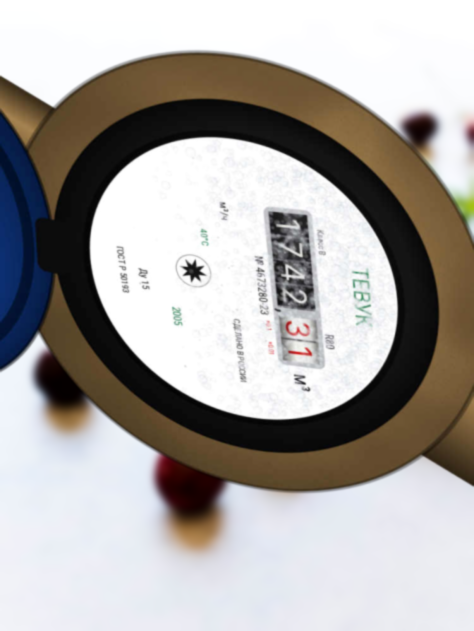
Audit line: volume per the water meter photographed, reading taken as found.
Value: 1742.31 m³
